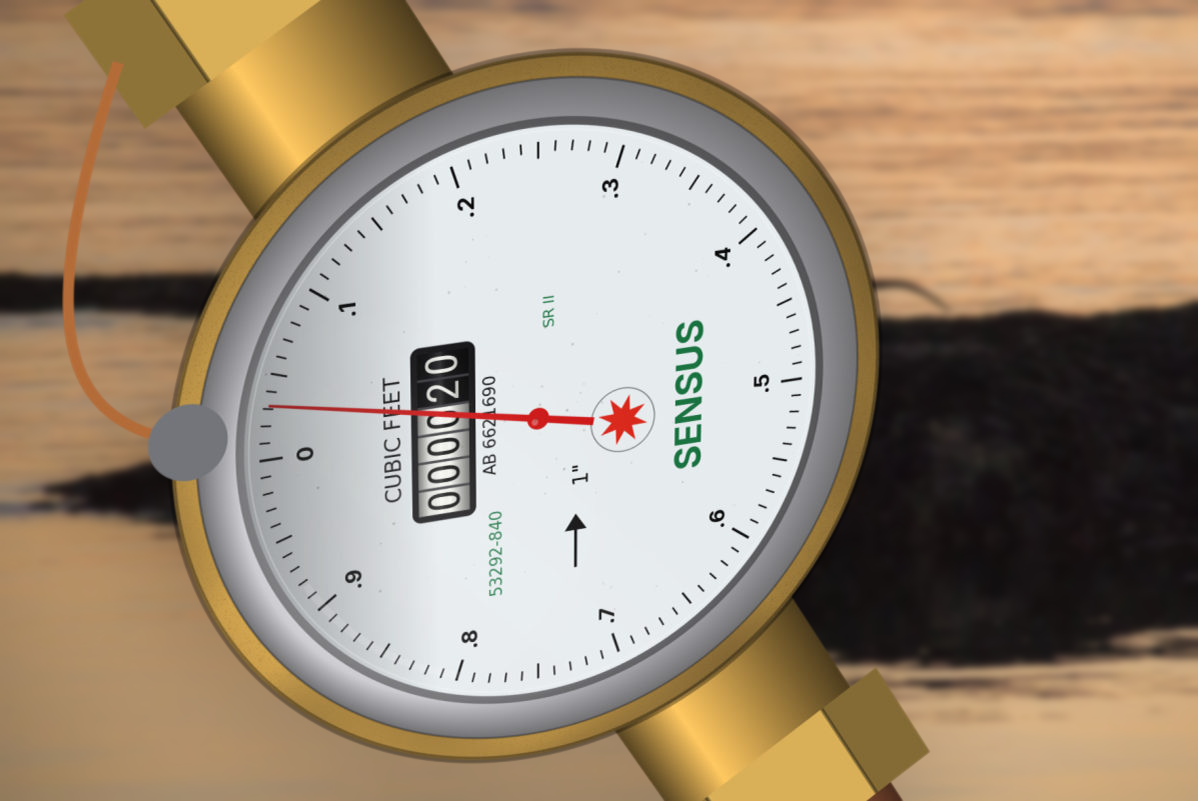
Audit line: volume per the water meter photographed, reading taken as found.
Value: 20.03 ft³
